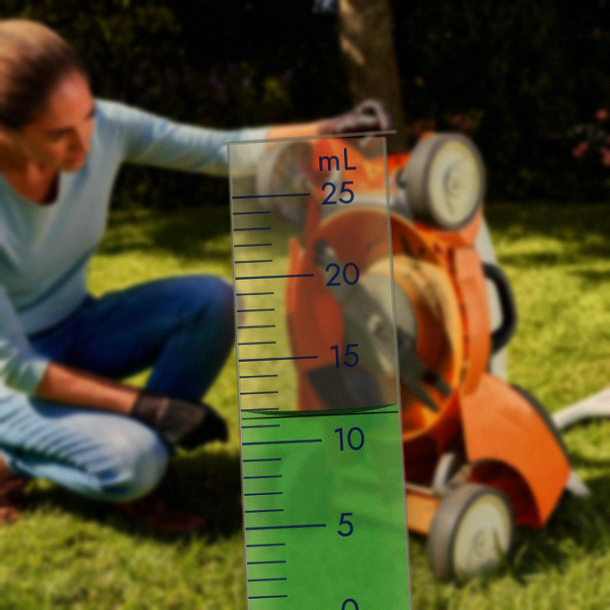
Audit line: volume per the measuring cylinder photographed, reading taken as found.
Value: 11.5 mL
